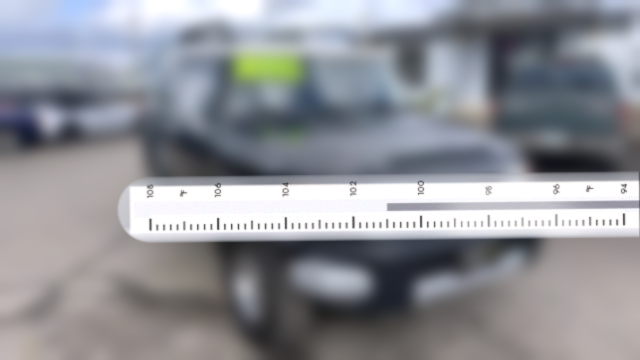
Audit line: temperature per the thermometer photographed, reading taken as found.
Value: 101 °F
